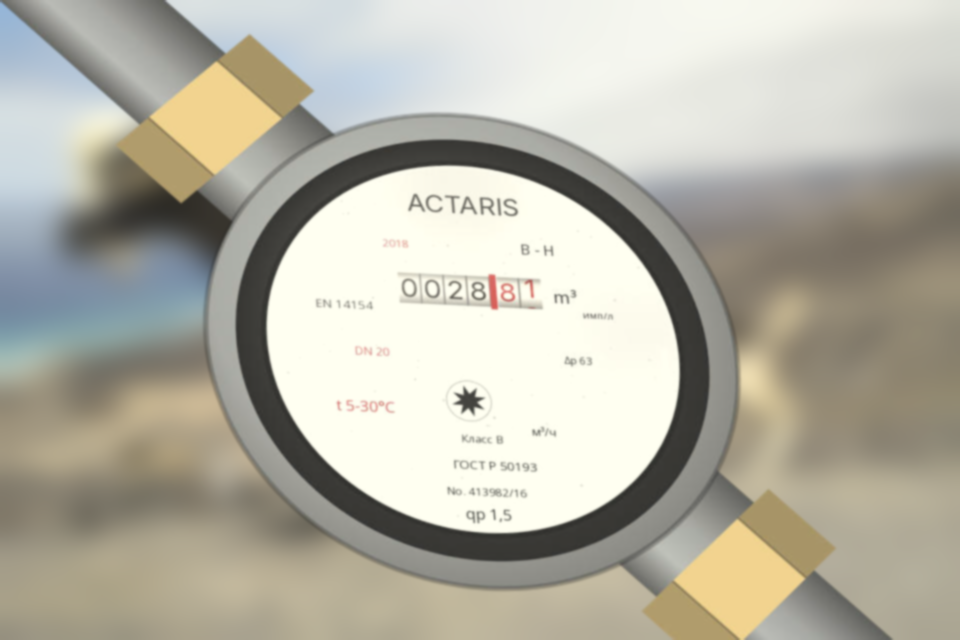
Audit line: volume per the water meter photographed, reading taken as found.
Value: 28.81 m³
